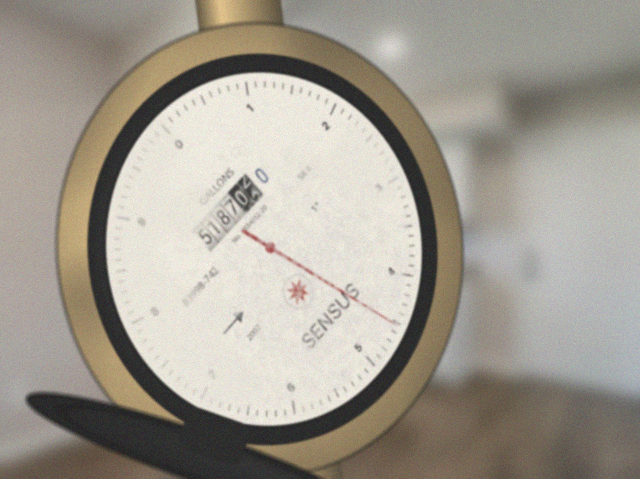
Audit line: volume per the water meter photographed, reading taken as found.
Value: 5187024.5 gal
